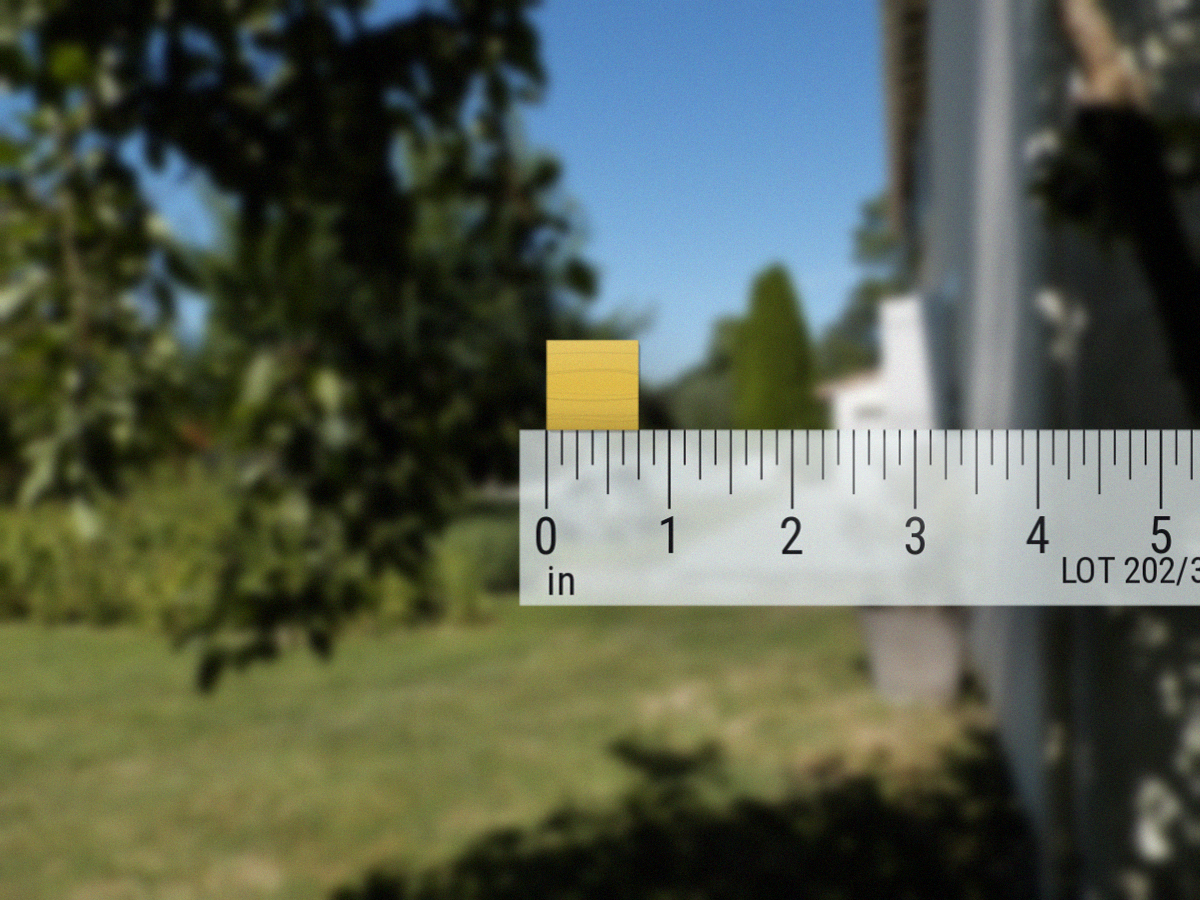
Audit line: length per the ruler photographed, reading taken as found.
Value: 0.75 in
